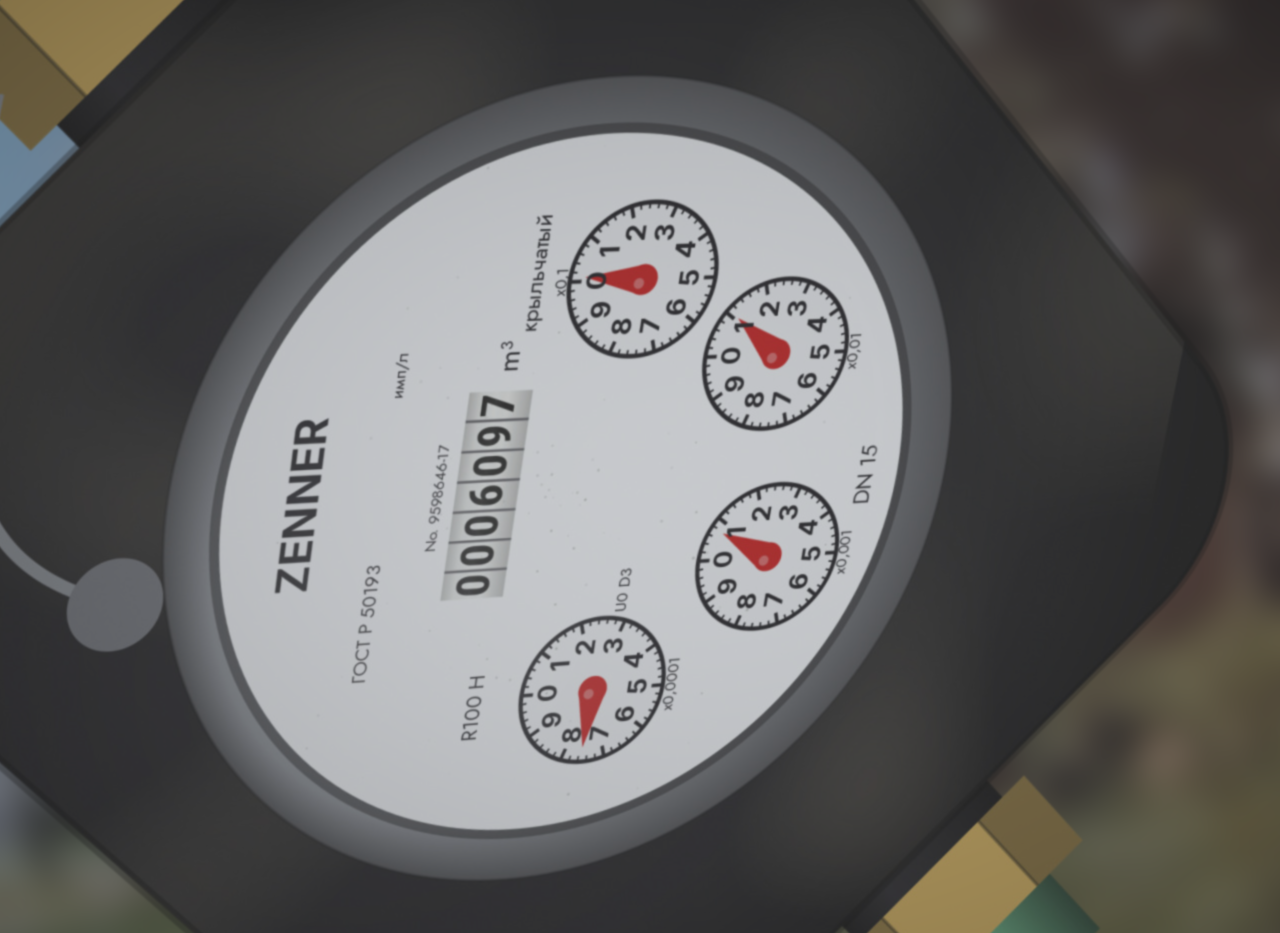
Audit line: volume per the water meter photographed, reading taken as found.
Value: 6097.0107 m³
